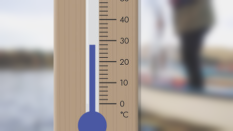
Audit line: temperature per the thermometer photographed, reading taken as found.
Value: 28 °C
